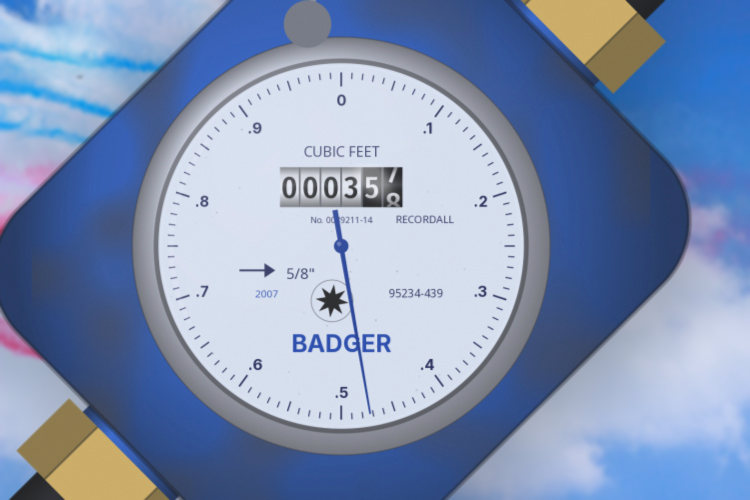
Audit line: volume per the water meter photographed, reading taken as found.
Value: 357.47 ft³
